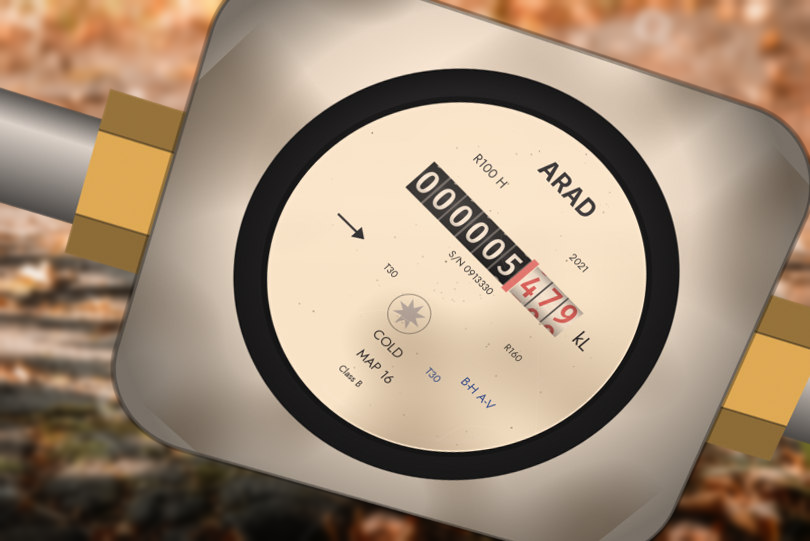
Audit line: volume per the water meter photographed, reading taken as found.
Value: 5.479 kL
